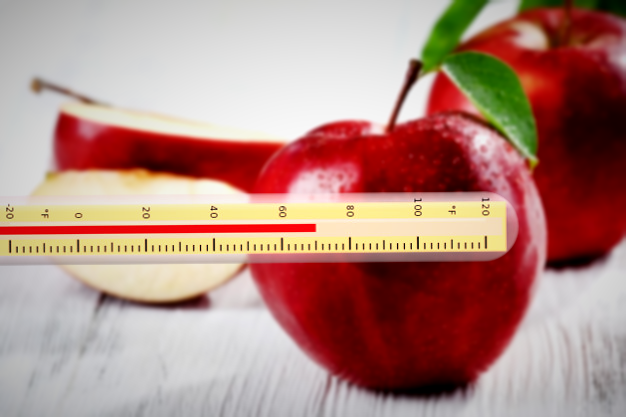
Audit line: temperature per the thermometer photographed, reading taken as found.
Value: 70 °F
